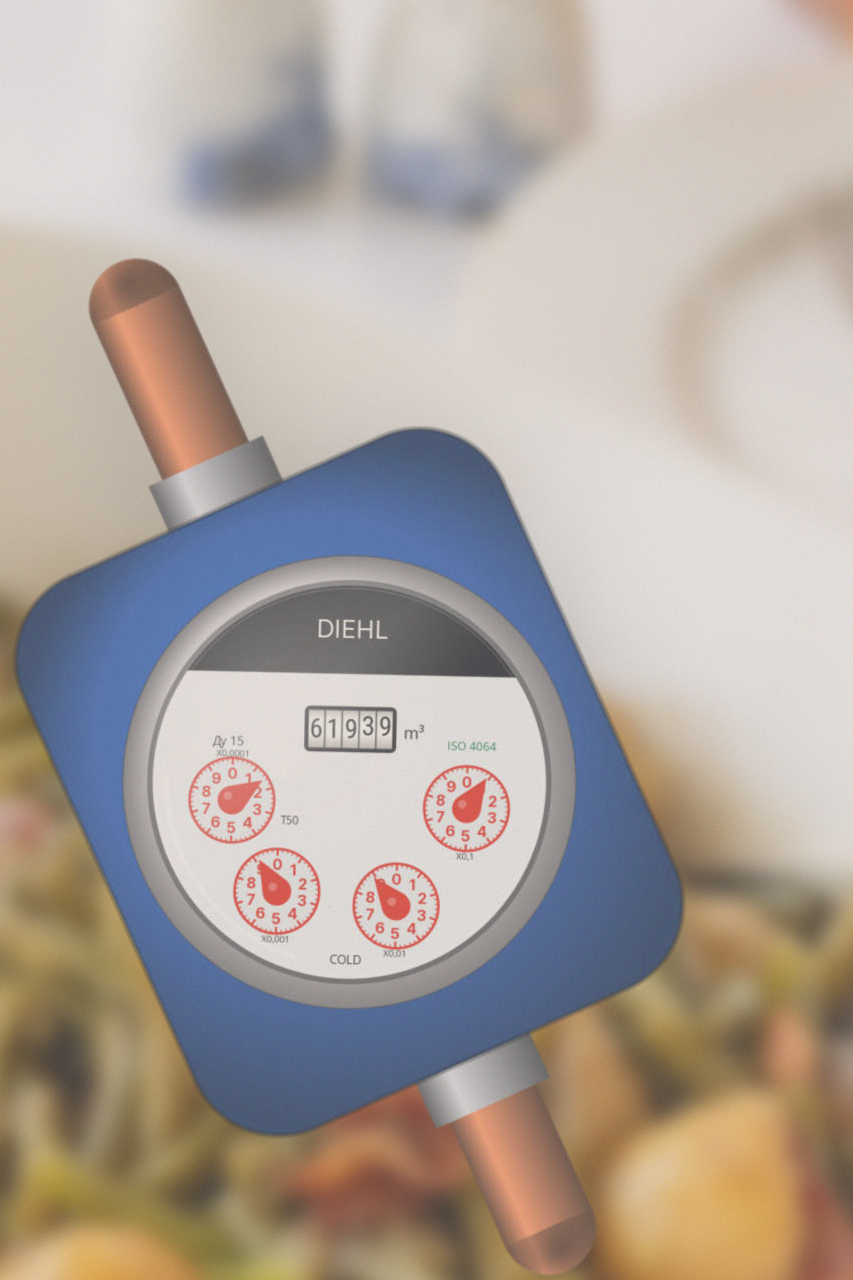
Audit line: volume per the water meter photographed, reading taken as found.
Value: 61939.0891 m³
